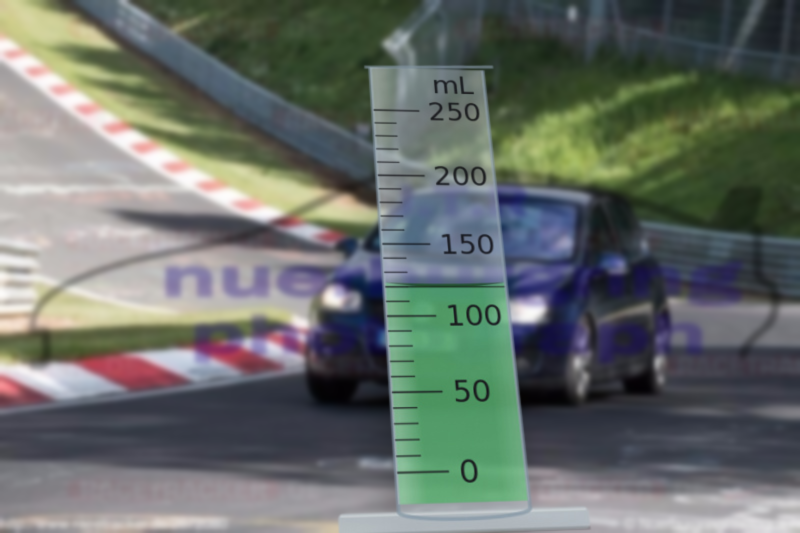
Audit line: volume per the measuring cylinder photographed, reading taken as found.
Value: 120 mL
